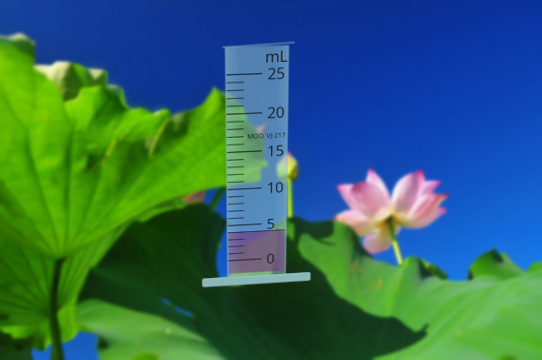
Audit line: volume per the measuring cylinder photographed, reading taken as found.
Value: 4 mL
